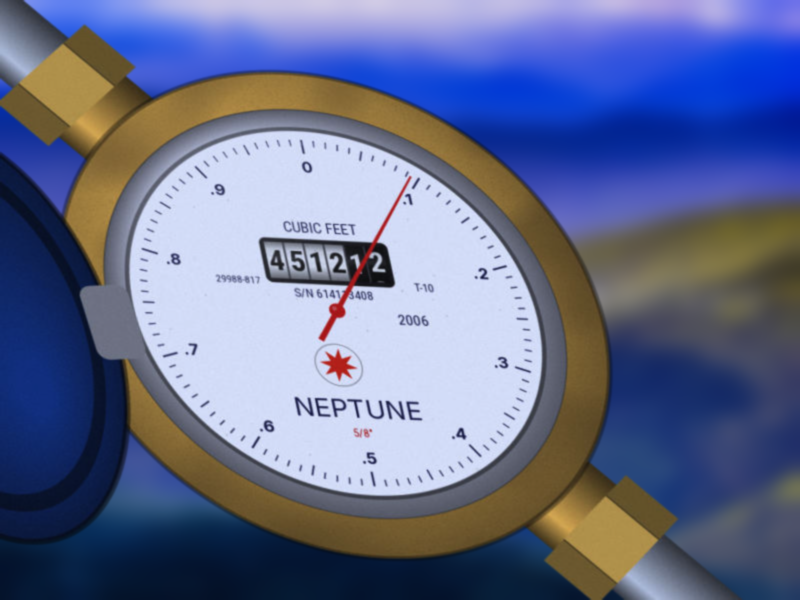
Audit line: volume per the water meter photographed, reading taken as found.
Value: 451212.09 ft³
